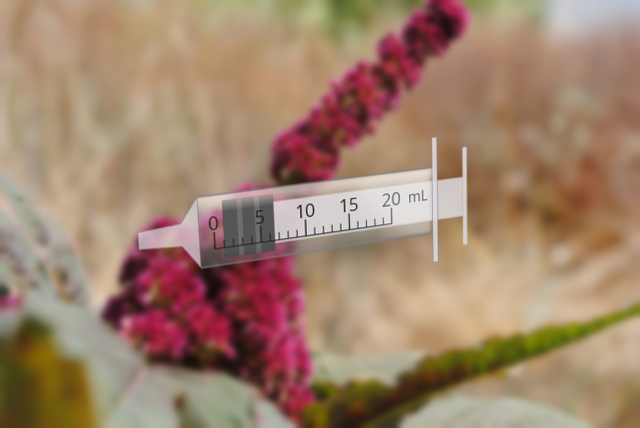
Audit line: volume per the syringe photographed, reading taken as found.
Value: 1 mL
